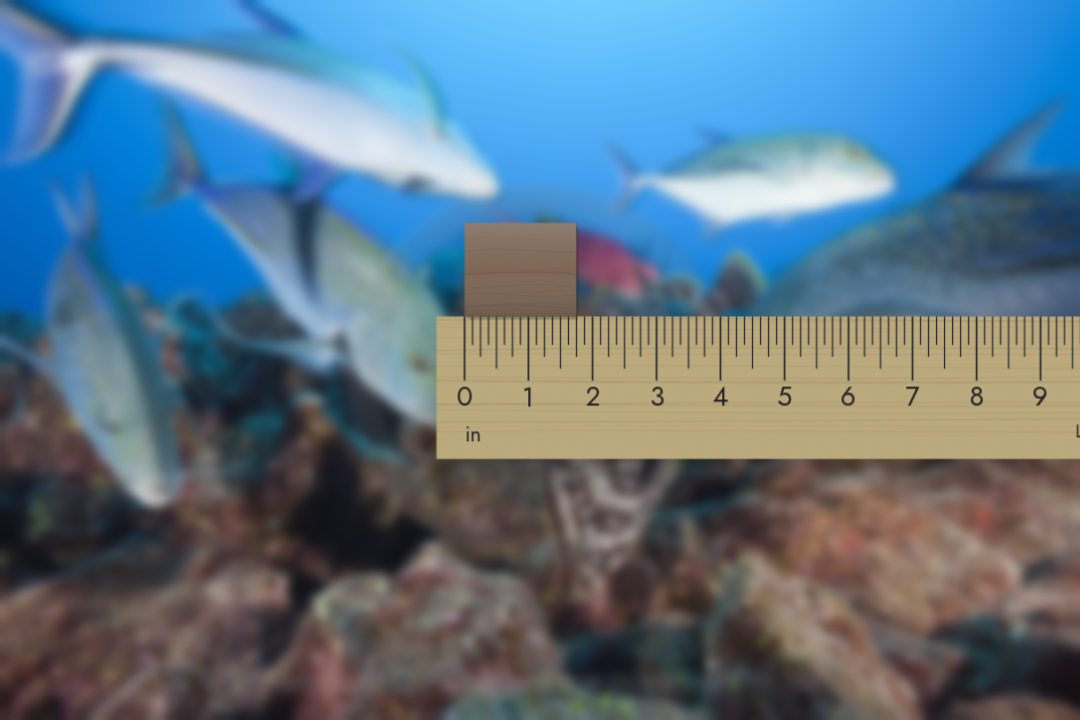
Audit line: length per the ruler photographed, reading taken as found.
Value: 1.75 in
